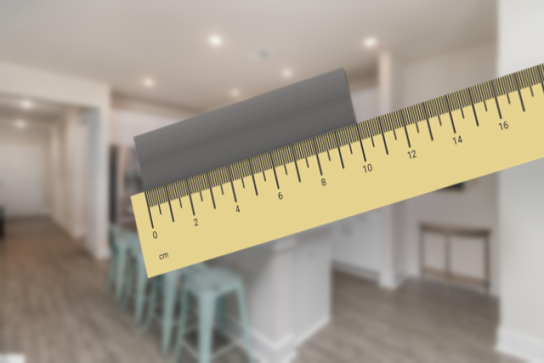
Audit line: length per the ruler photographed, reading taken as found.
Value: 10 cm
